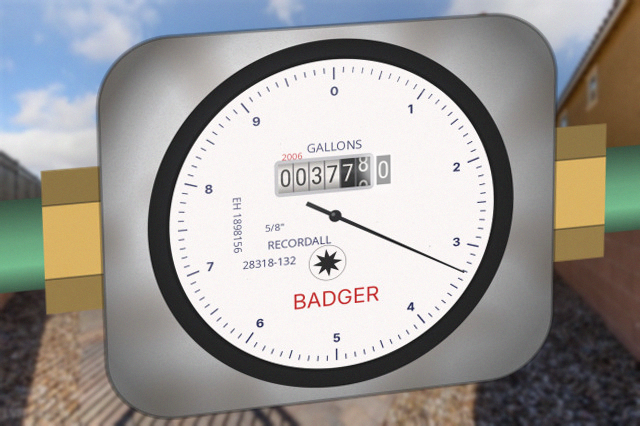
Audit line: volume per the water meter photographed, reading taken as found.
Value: 37783.3 gal
